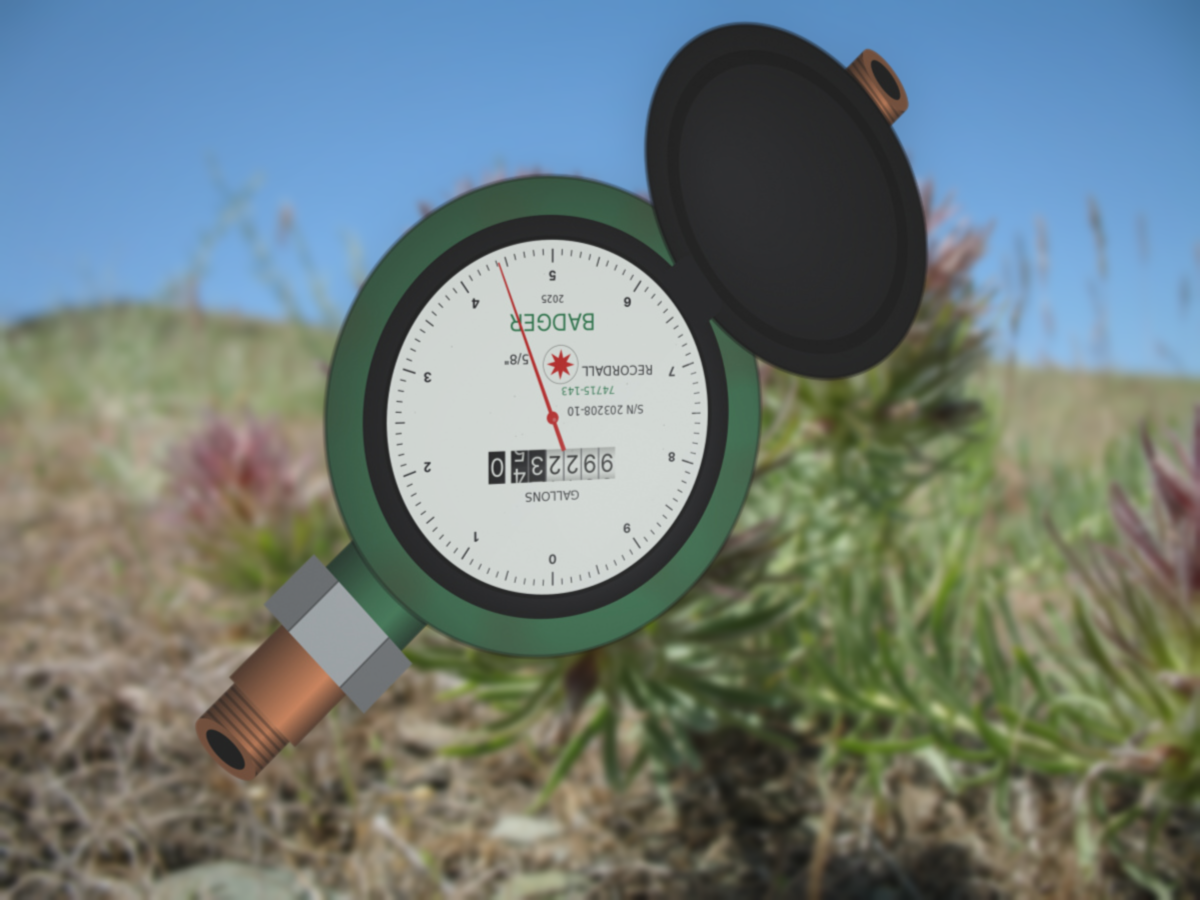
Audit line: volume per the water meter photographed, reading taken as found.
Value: 9922344.4 gal
